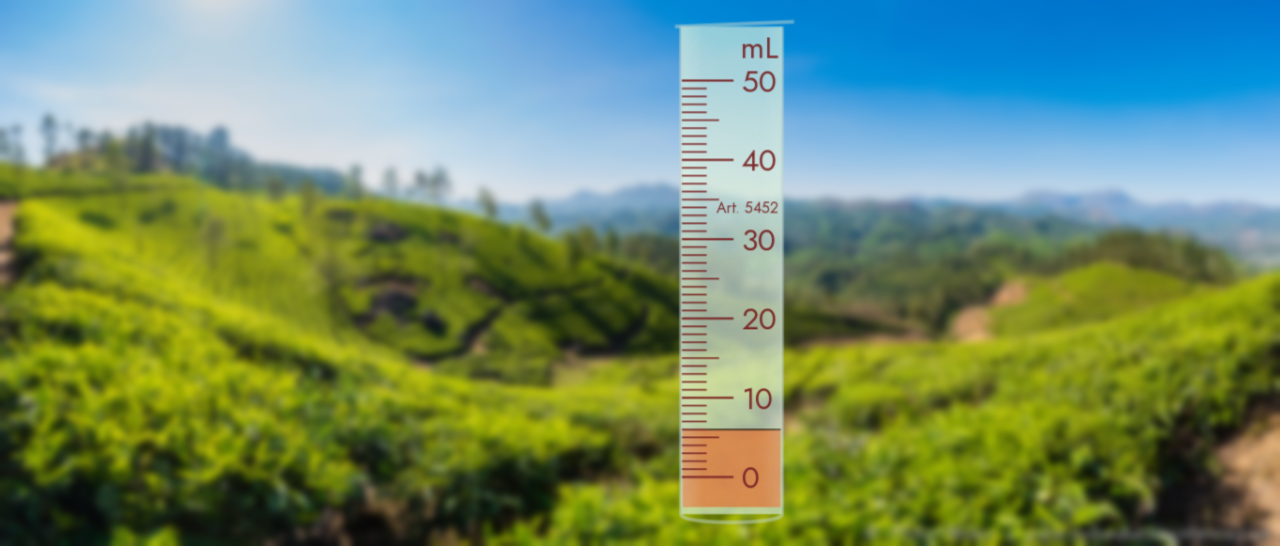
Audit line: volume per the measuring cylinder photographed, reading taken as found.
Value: 6 mL
